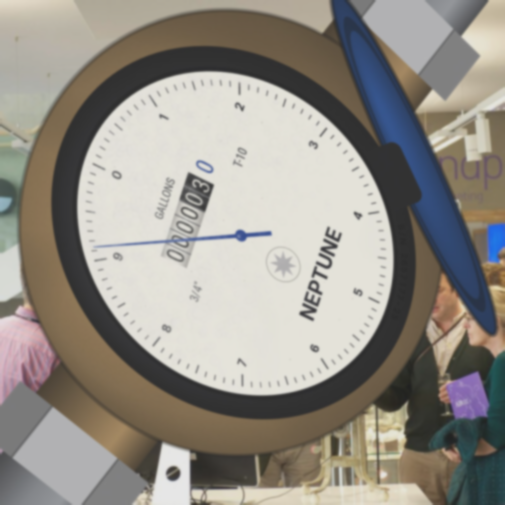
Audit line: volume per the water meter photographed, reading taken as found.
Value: 29.1 gal
